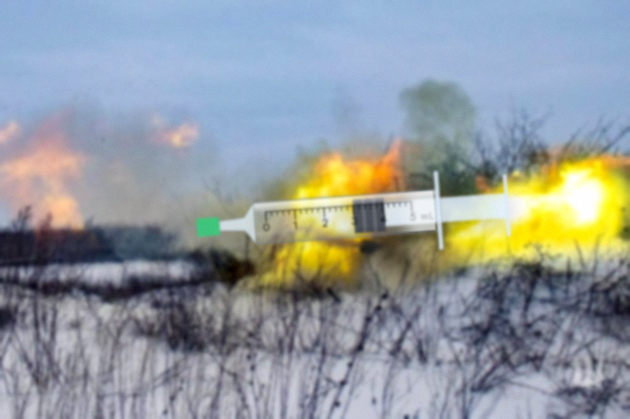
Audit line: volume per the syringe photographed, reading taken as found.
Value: 3 mL
